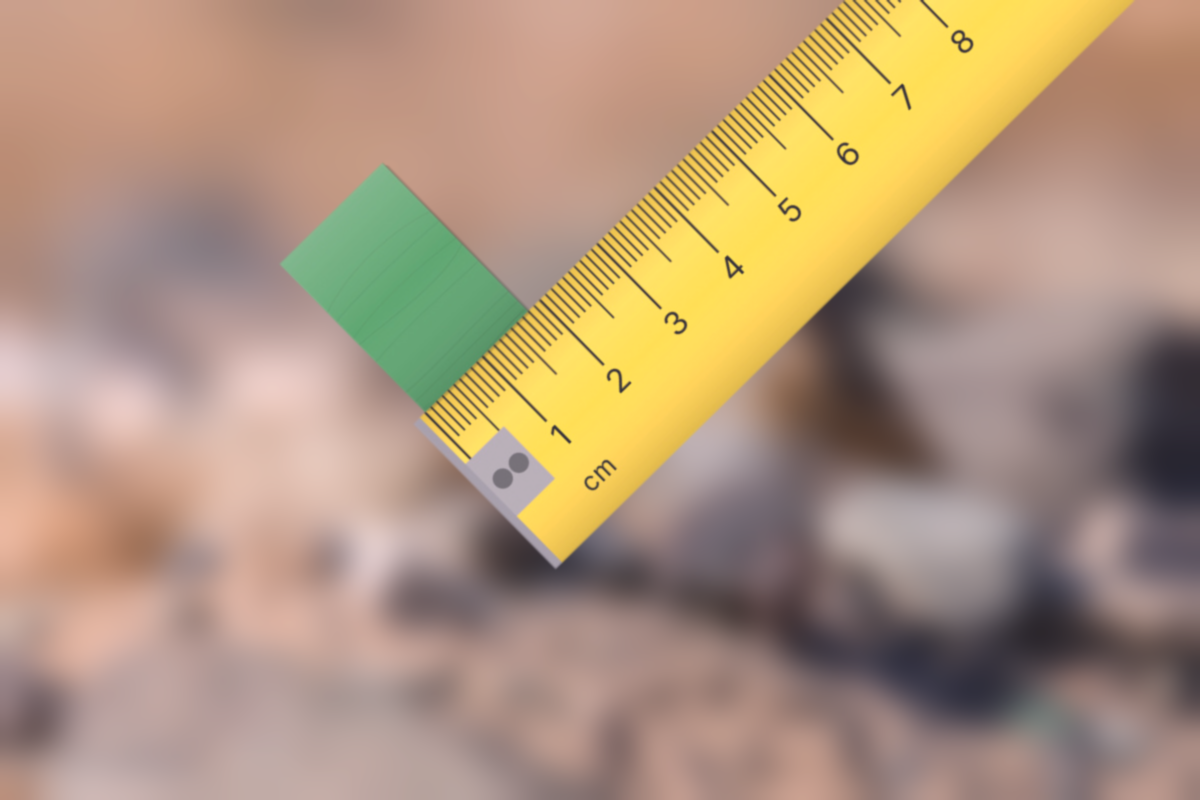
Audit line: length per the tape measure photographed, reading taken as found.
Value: 1.8 cm
